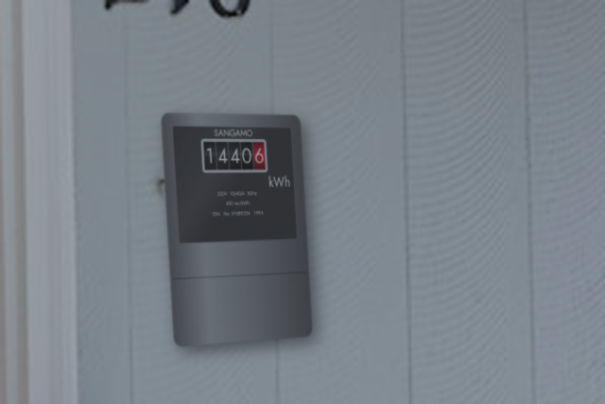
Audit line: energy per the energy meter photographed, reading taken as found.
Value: 1440.6 kWh
